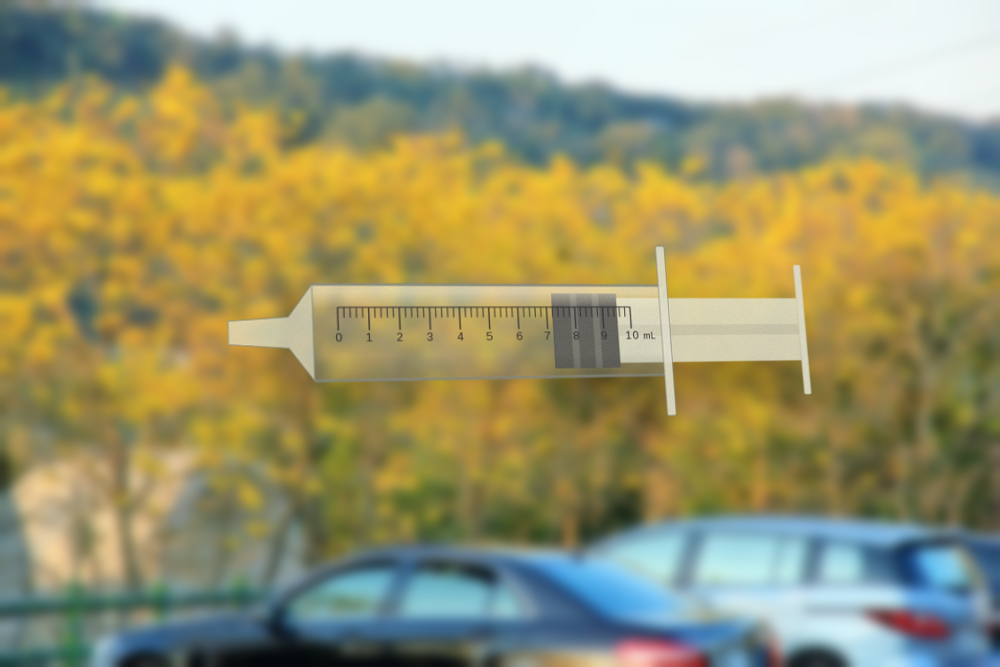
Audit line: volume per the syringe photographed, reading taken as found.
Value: 7.2 mL
